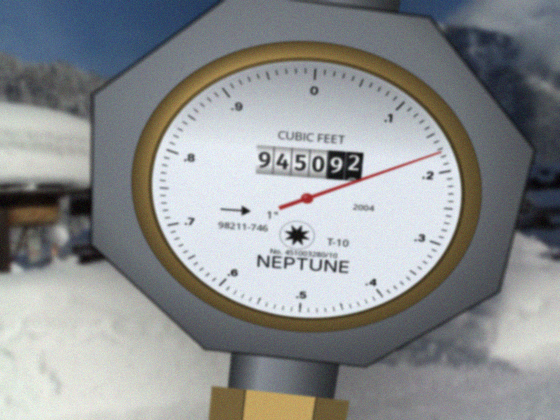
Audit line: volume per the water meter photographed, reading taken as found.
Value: 945092.17 ft³
